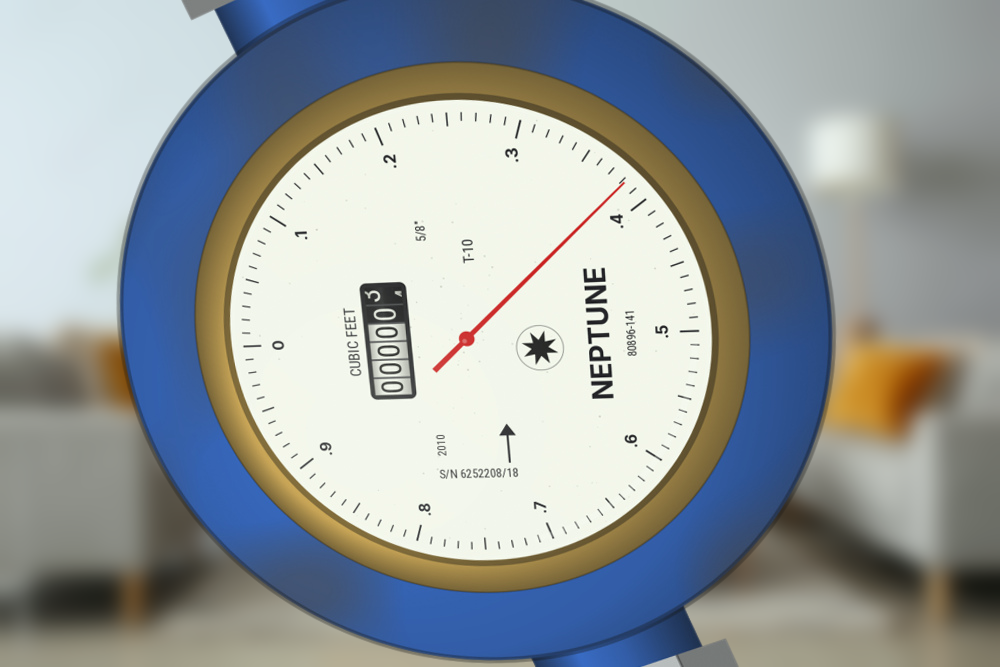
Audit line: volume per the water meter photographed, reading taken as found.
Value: 3.38 ft³
